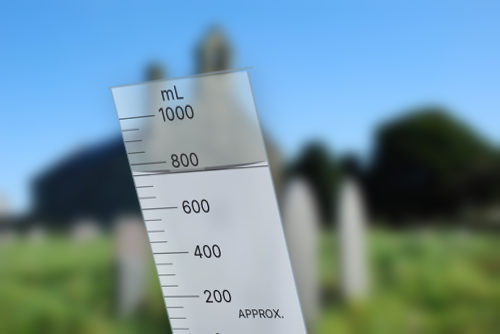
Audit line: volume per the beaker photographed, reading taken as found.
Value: 750 mL
